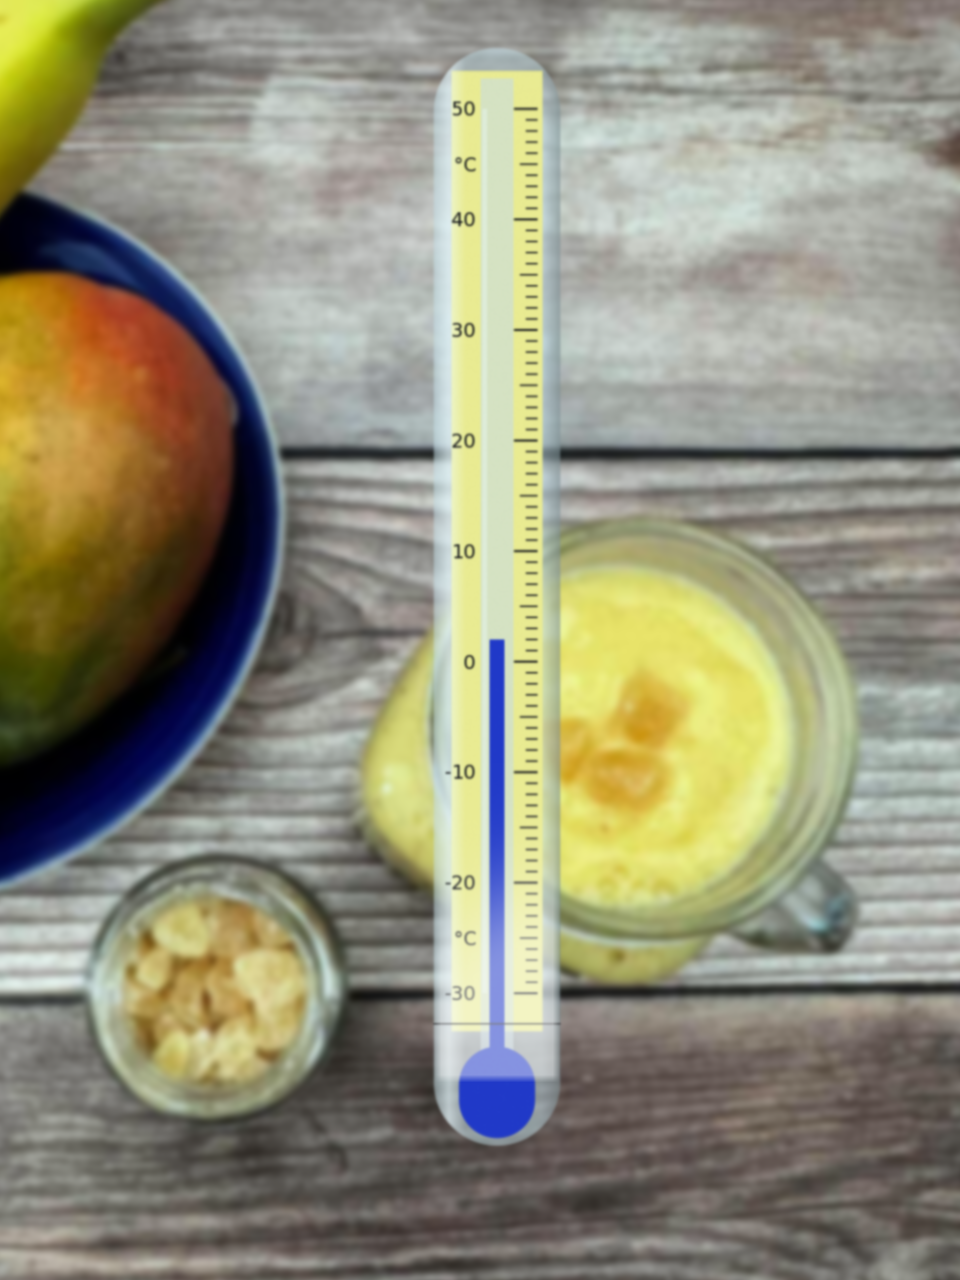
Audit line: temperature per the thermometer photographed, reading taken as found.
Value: 2 °C
